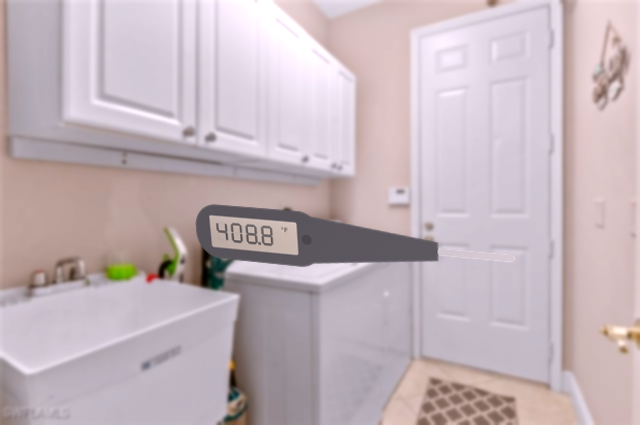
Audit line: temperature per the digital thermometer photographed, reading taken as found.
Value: 408.8 °F
